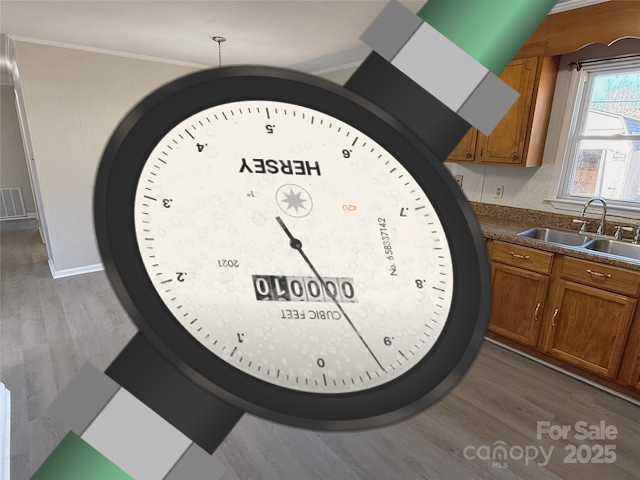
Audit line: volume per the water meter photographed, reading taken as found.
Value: 9.93 ft³
